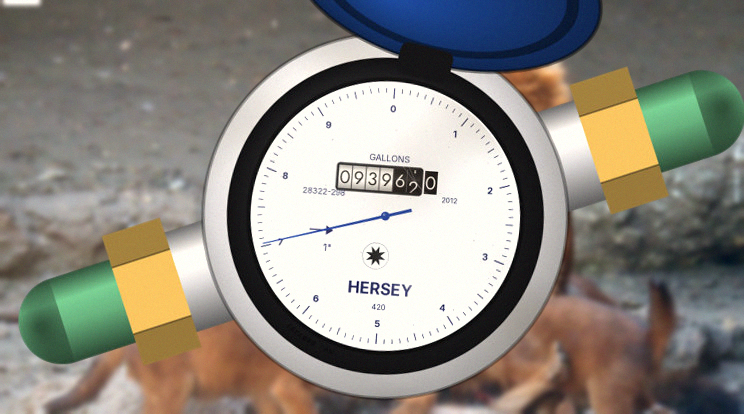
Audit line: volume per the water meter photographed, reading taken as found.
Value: 939617.0 gal
